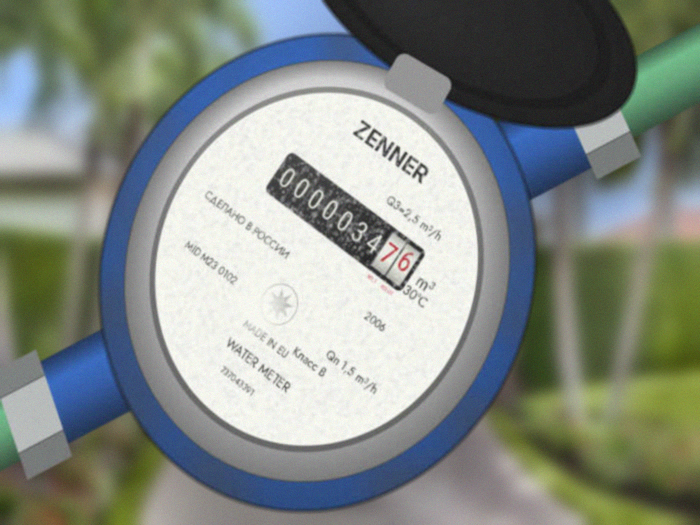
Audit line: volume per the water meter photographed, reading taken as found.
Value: 34.76 m³
